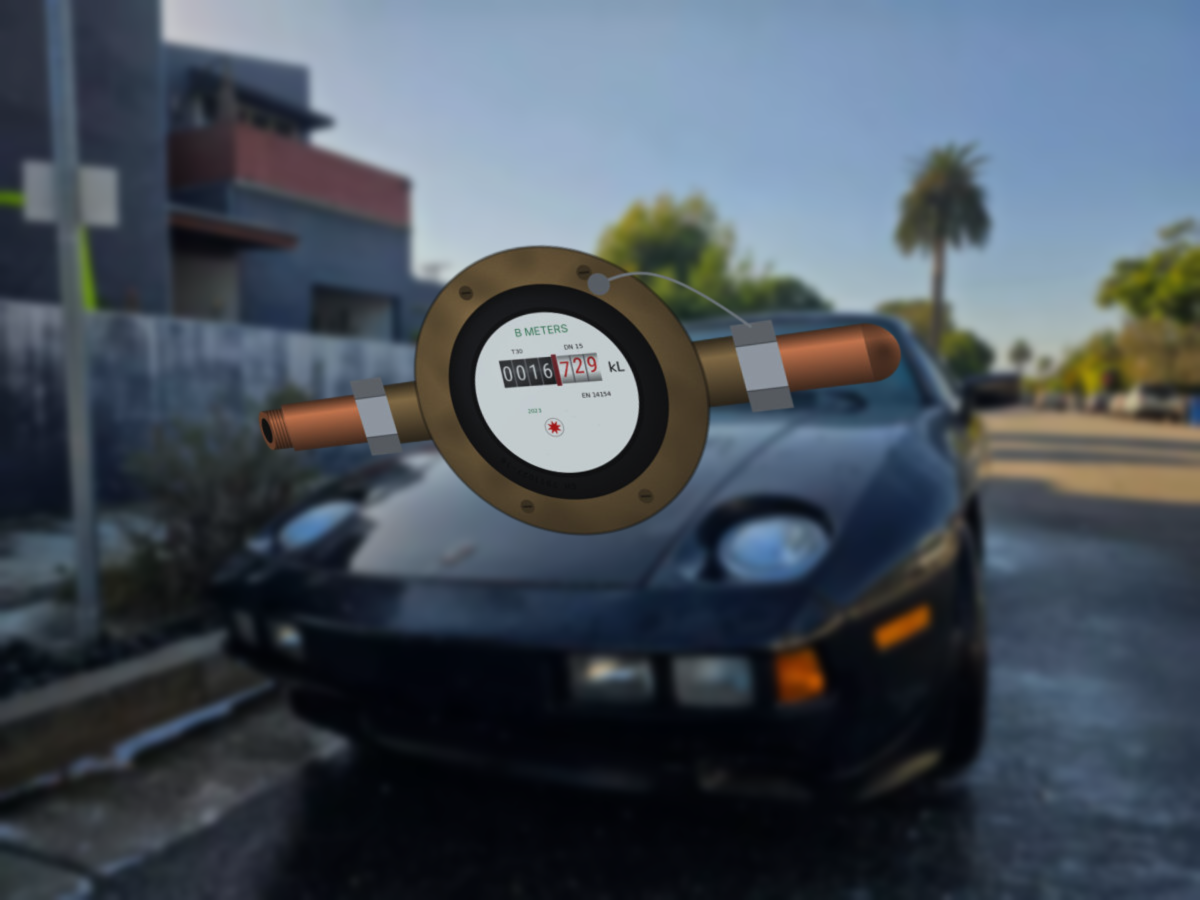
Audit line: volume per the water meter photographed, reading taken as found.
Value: 16.729 kL
